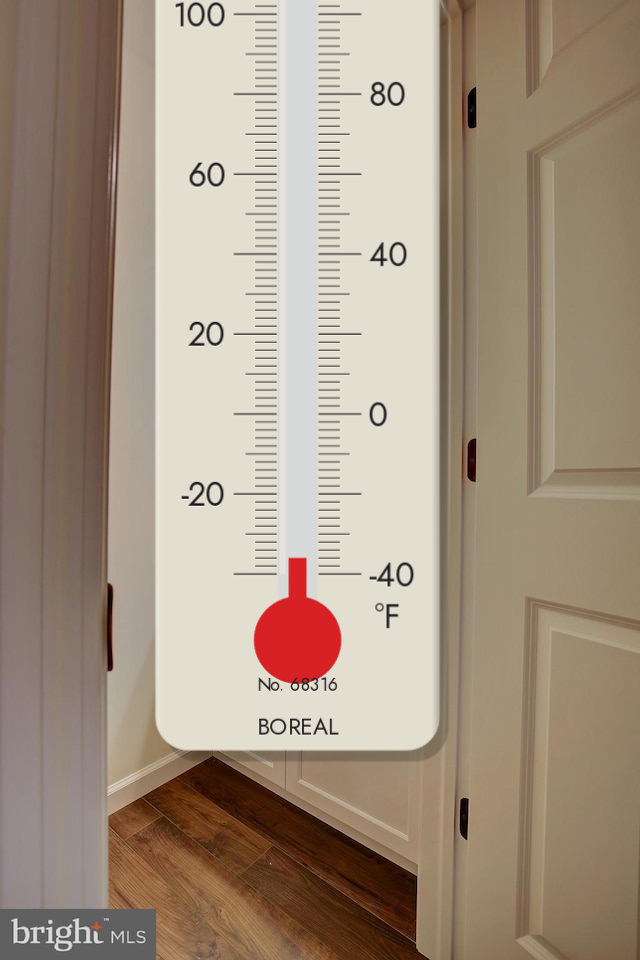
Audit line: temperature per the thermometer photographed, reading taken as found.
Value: -36 °F
